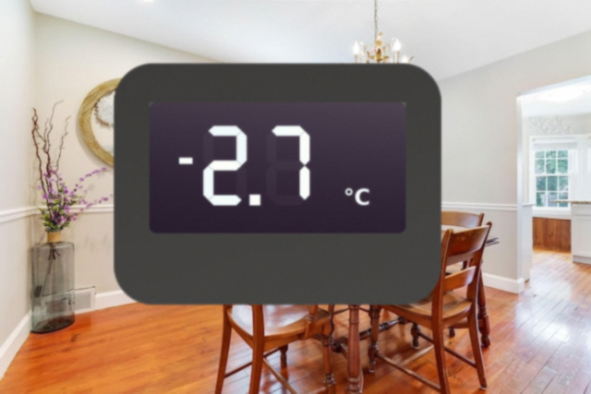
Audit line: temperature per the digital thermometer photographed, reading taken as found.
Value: -2.7 °C
